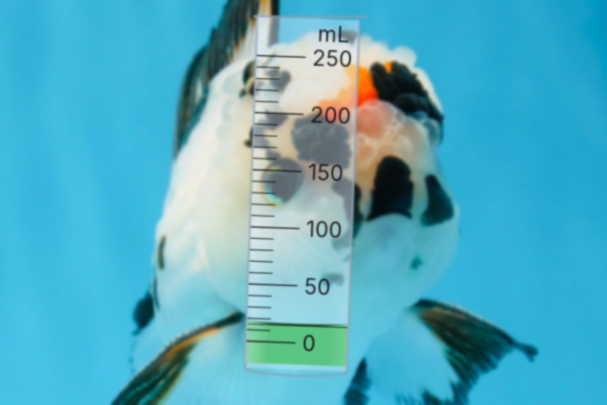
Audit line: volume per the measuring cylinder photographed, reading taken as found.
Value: 15 mL
